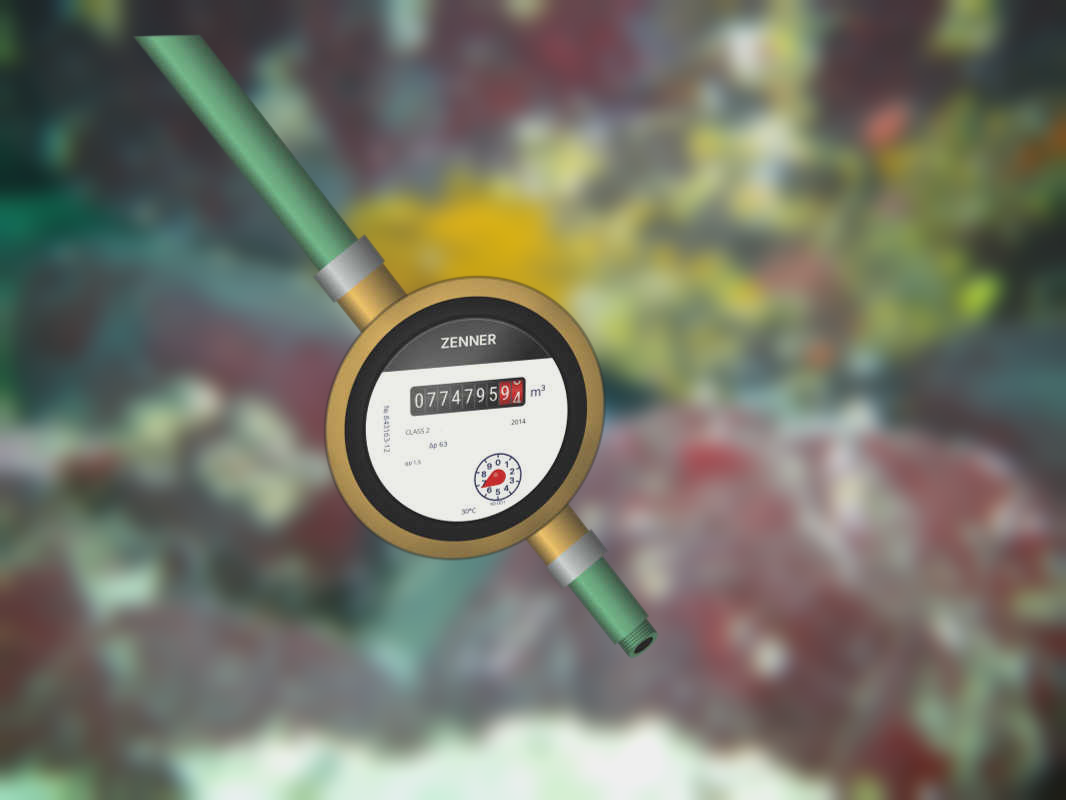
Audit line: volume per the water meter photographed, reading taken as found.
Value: 774795.936 m³
